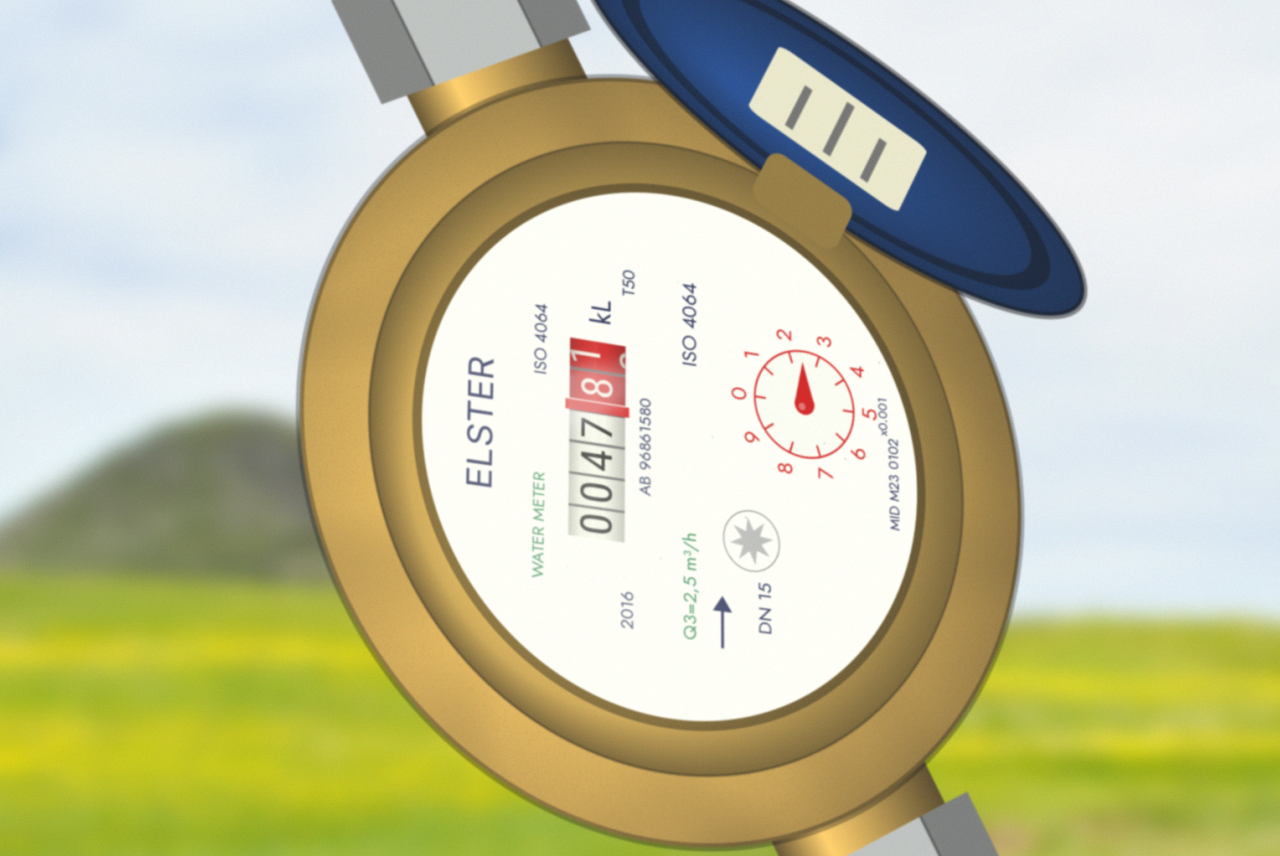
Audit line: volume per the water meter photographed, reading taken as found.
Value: 47.812 kL
